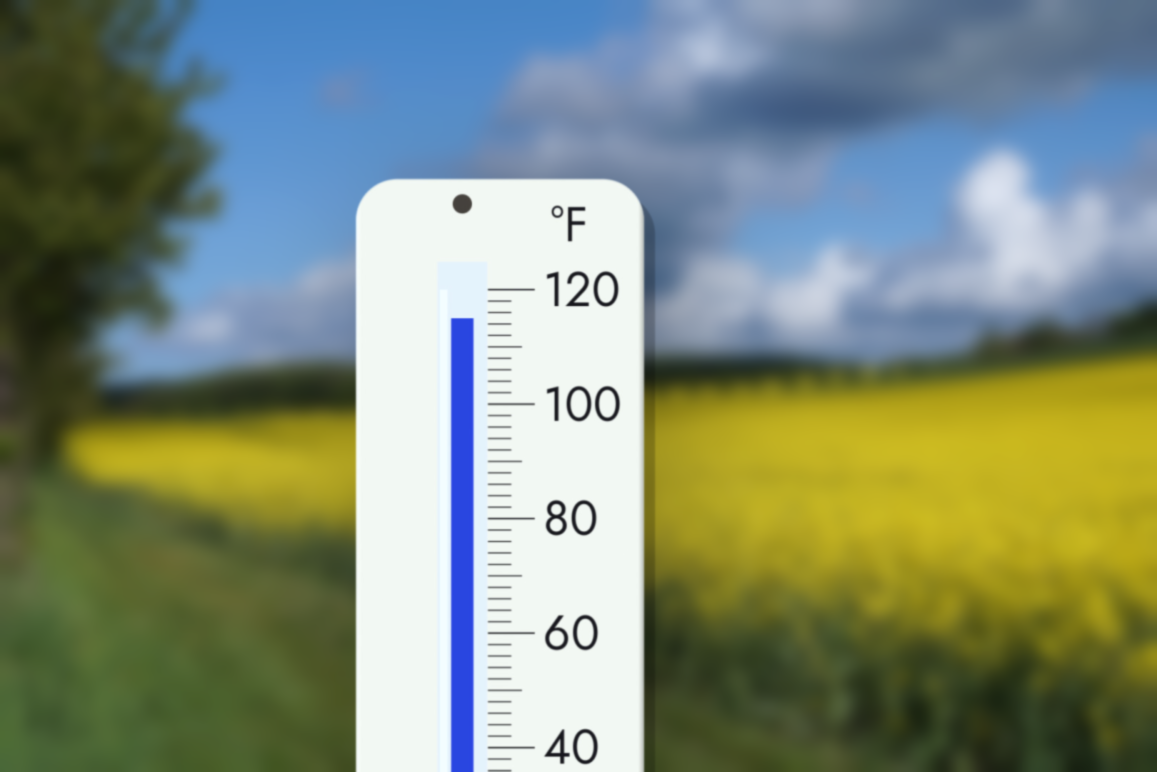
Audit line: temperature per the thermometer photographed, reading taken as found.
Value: 115 °F
